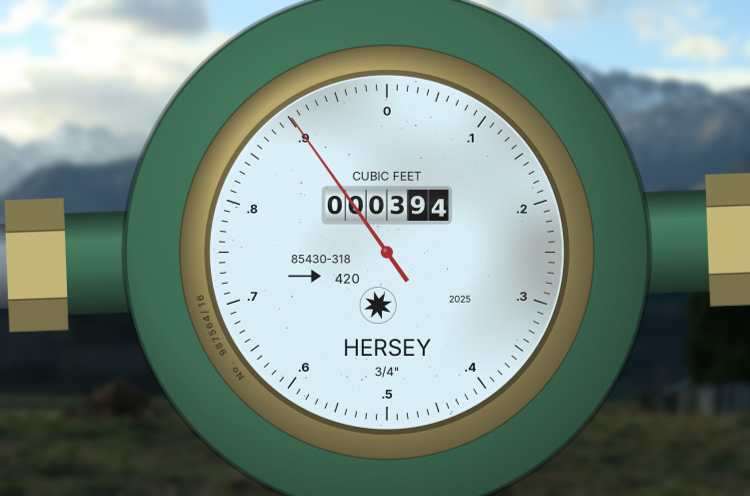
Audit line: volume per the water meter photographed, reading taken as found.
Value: 393.90 ft³
